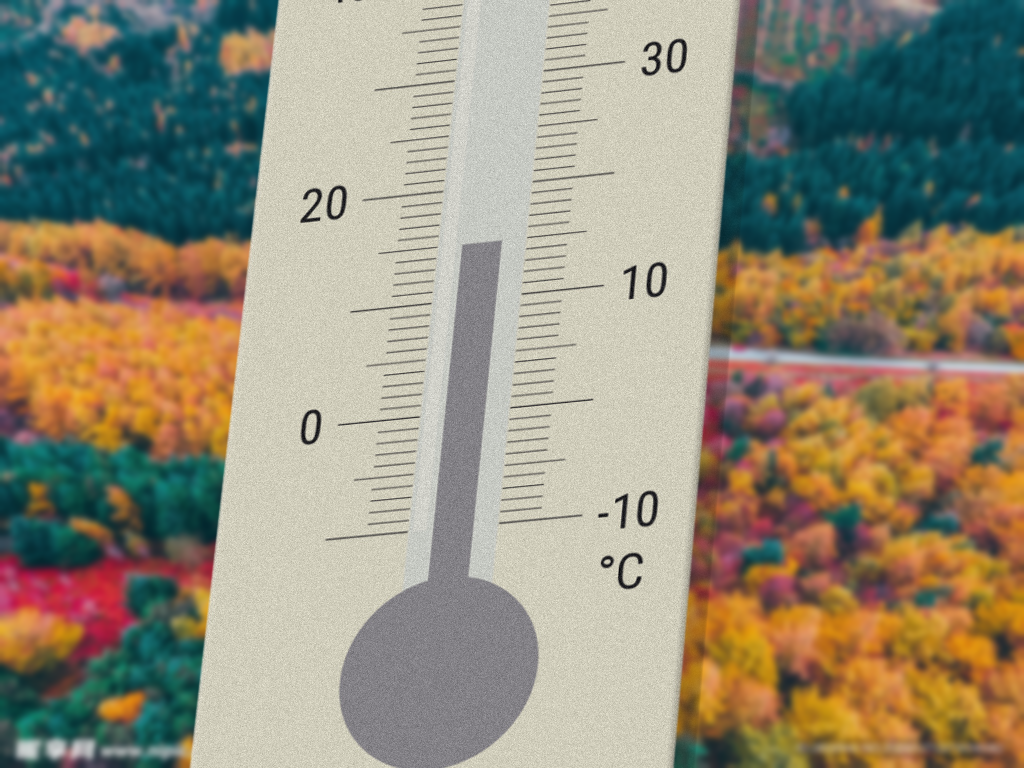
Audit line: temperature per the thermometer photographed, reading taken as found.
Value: 15 °C
